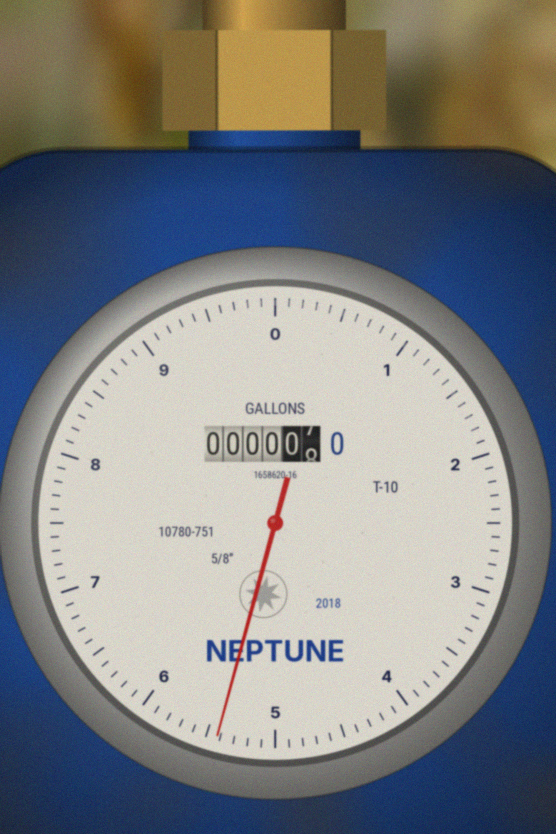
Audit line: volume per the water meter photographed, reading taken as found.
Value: 75.4 gal
